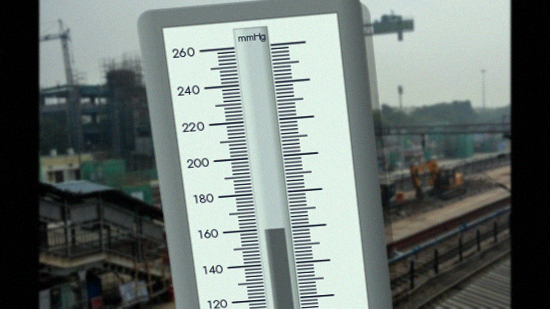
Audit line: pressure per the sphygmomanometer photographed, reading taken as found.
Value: 160 mmHg
